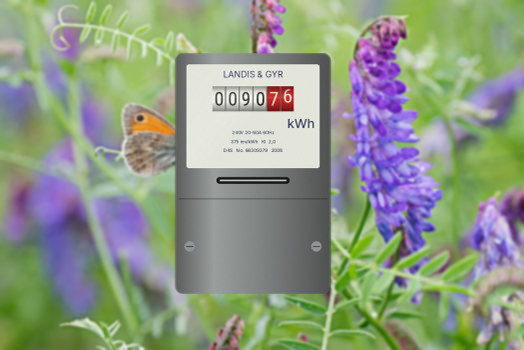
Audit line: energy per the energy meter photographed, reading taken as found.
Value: 90.76 kWh
